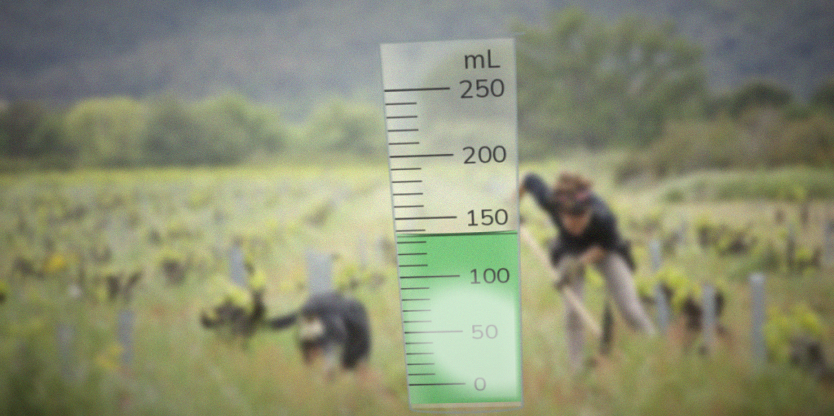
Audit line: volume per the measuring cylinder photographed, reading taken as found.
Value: 135 mL
